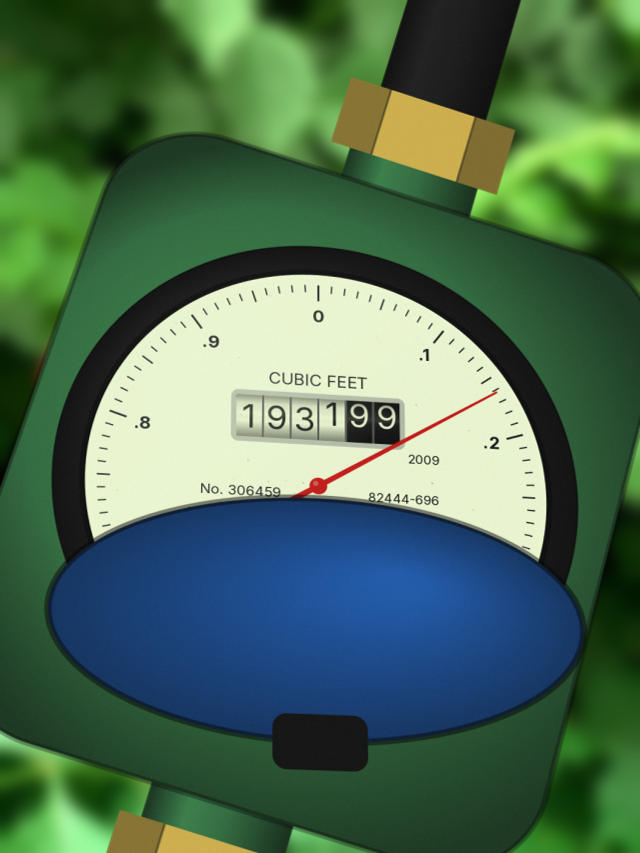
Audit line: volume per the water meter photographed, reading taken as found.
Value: 193199.16 ft³
